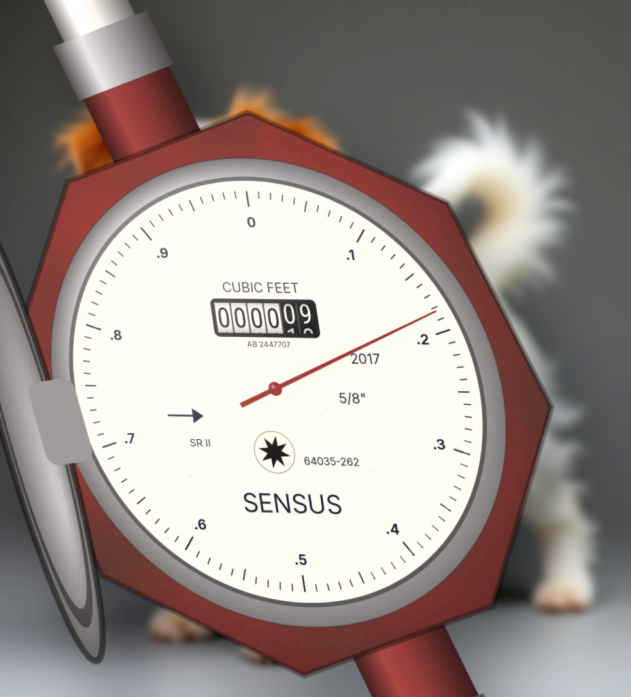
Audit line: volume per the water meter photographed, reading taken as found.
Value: 9.18 ft³
